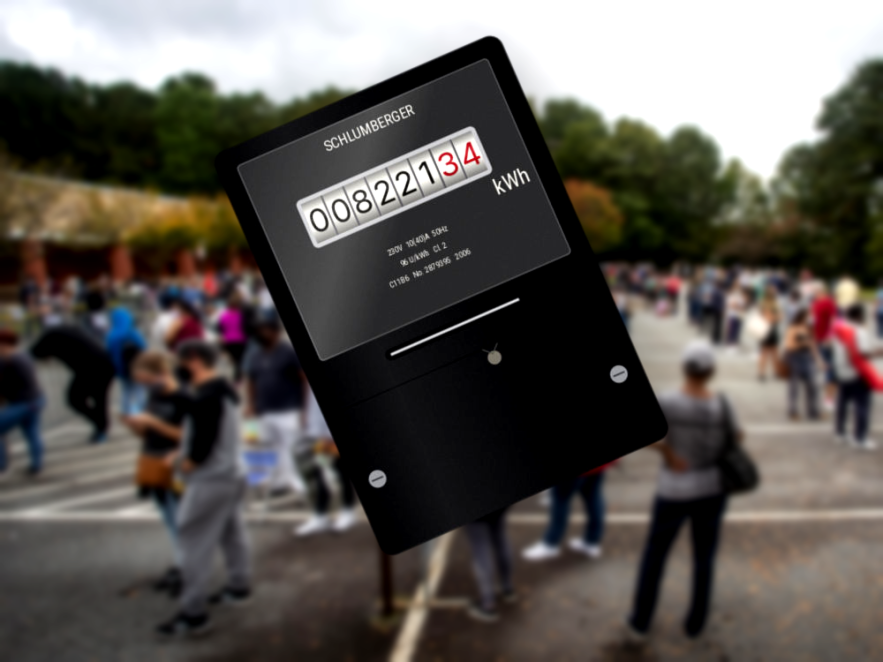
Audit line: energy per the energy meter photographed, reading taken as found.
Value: 8221.34 kWh
